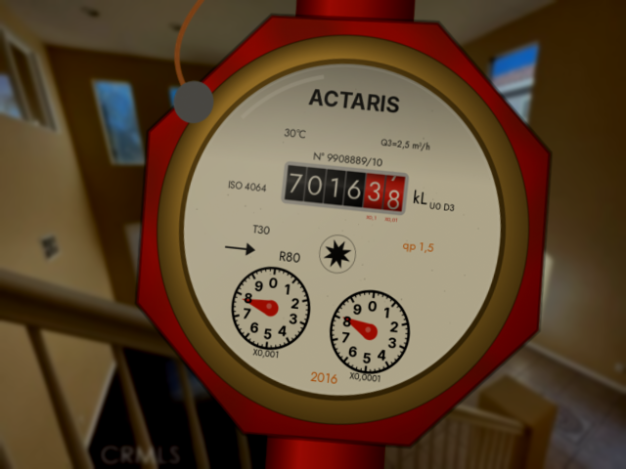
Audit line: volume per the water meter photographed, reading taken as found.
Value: 7016.3778 kL
